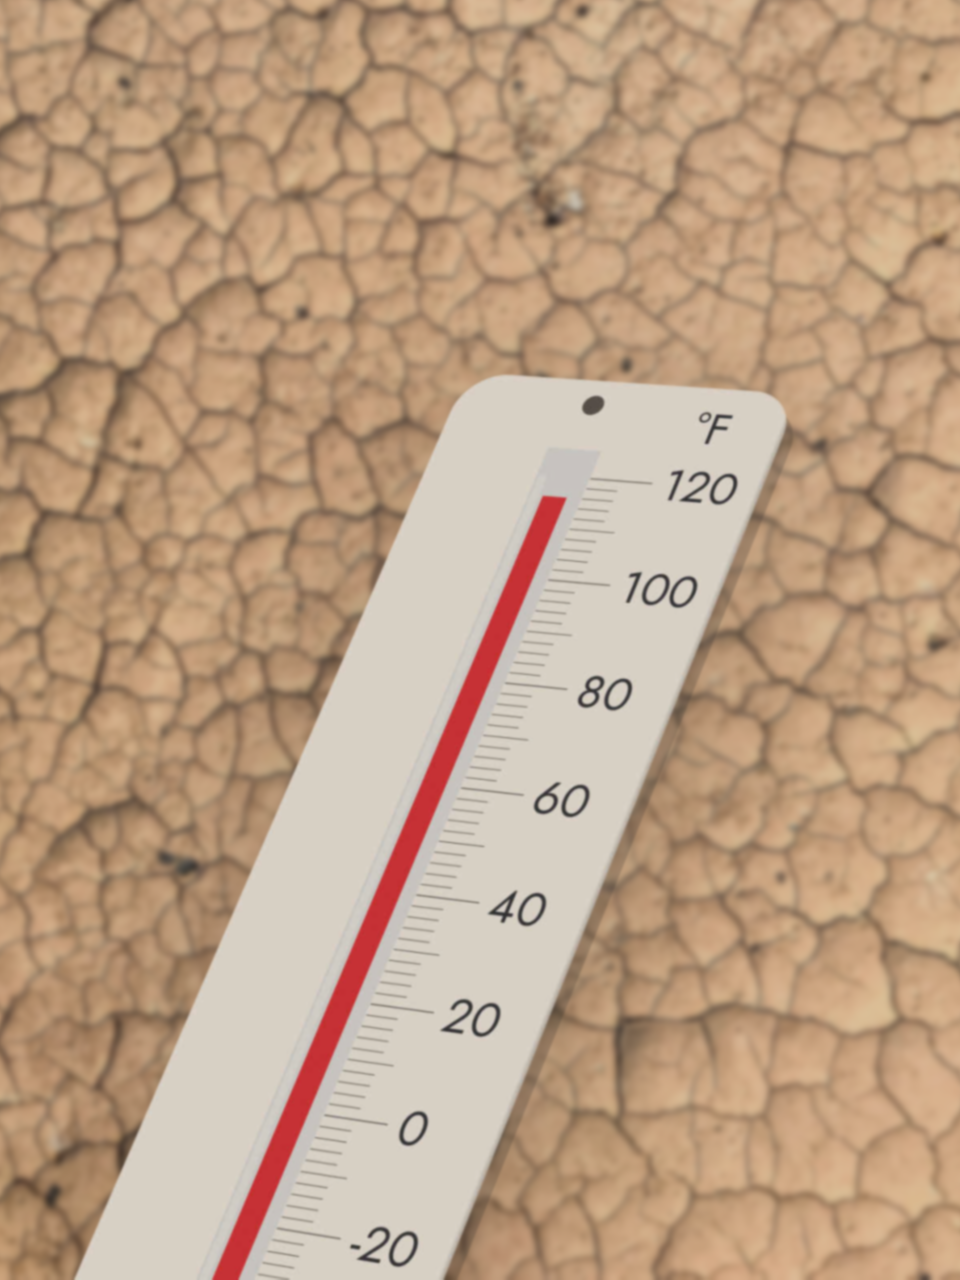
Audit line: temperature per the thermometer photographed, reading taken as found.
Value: 116 °F
